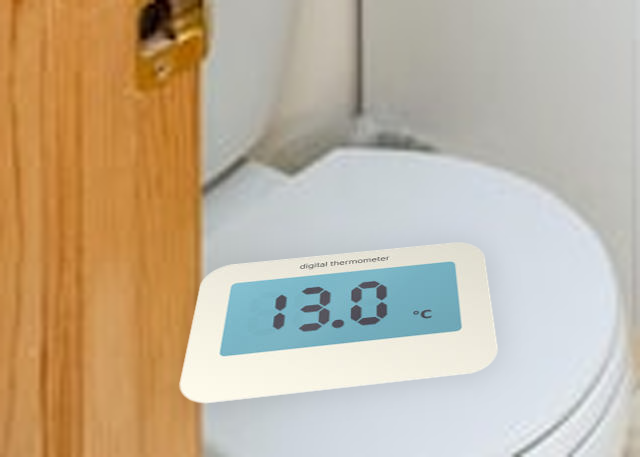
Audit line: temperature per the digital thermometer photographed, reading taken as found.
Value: 13.0 °C
